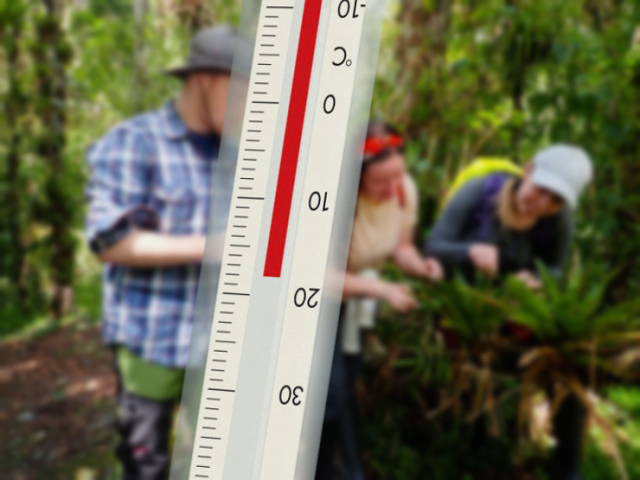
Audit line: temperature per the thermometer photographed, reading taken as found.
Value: 18 °C
